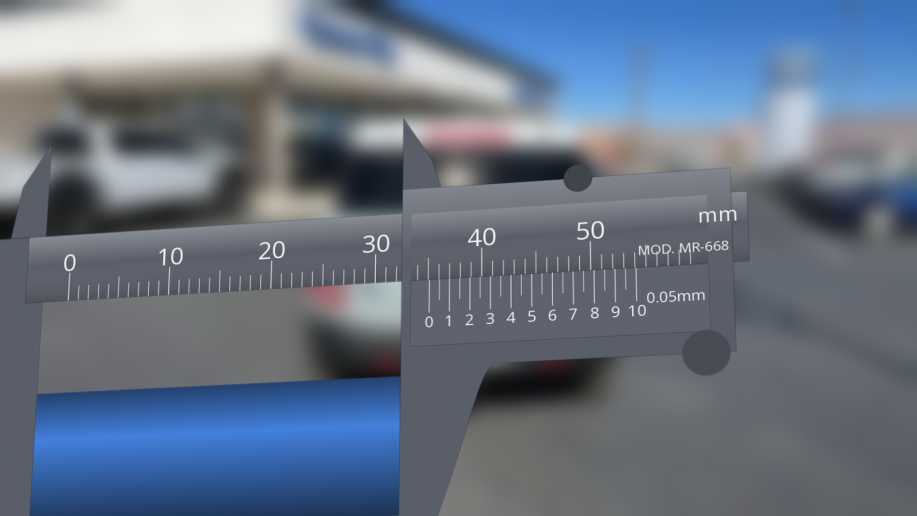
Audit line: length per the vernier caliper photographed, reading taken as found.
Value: 35.1 mm
